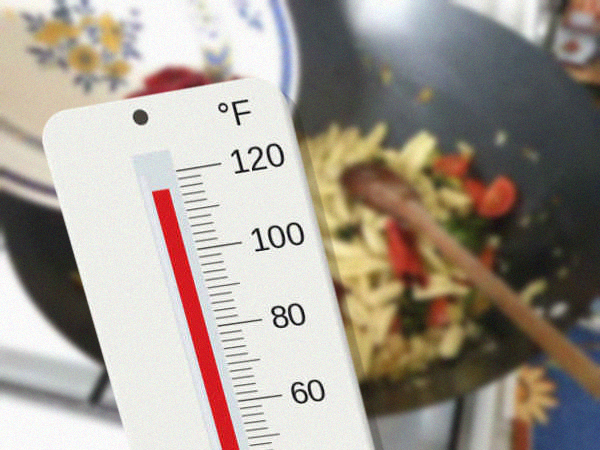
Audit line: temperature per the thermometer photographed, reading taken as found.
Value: 116 °F
